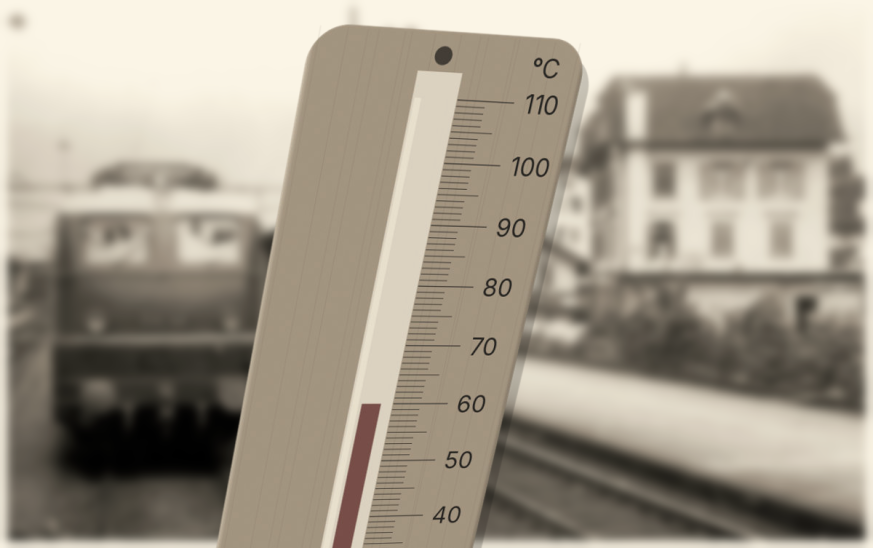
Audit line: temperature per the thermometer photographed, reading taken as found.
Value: 60 °C
